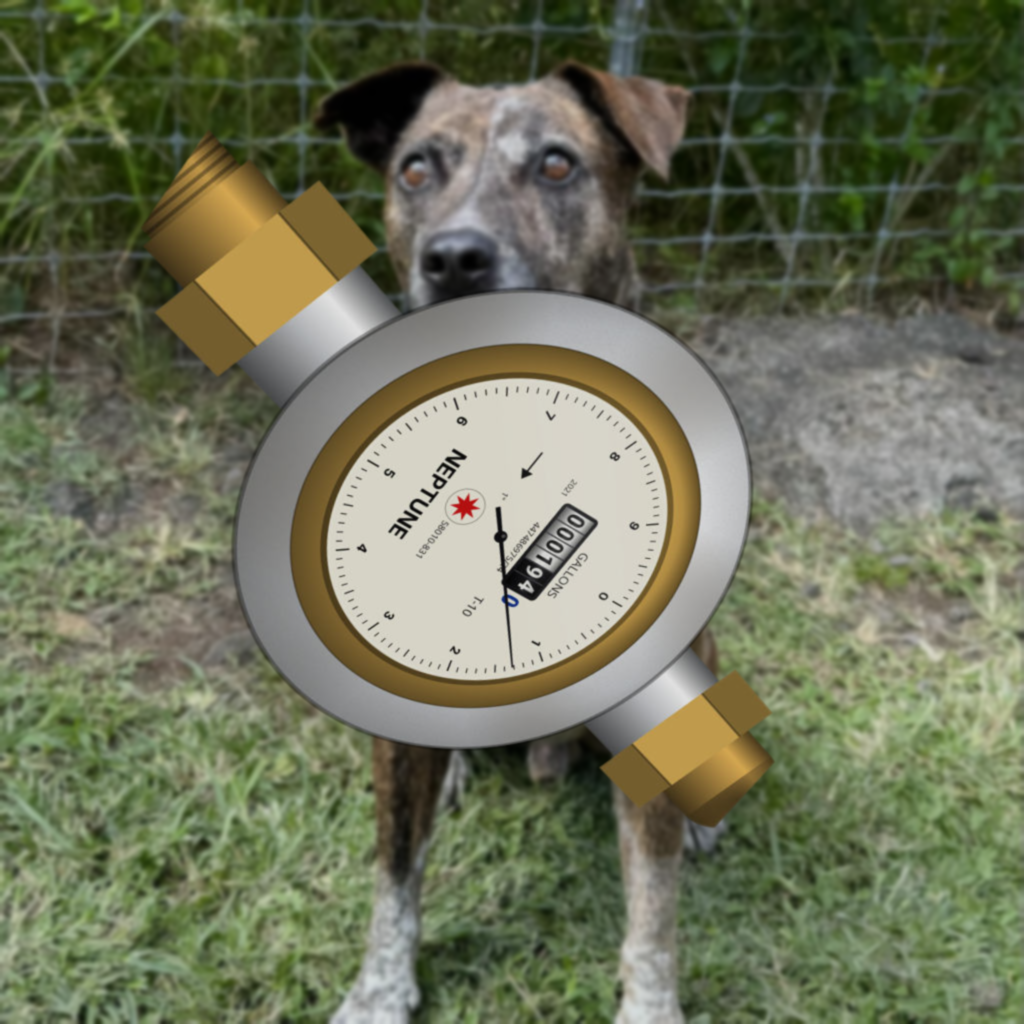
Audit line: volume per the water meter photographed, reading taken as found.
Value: 1941.3 gal
